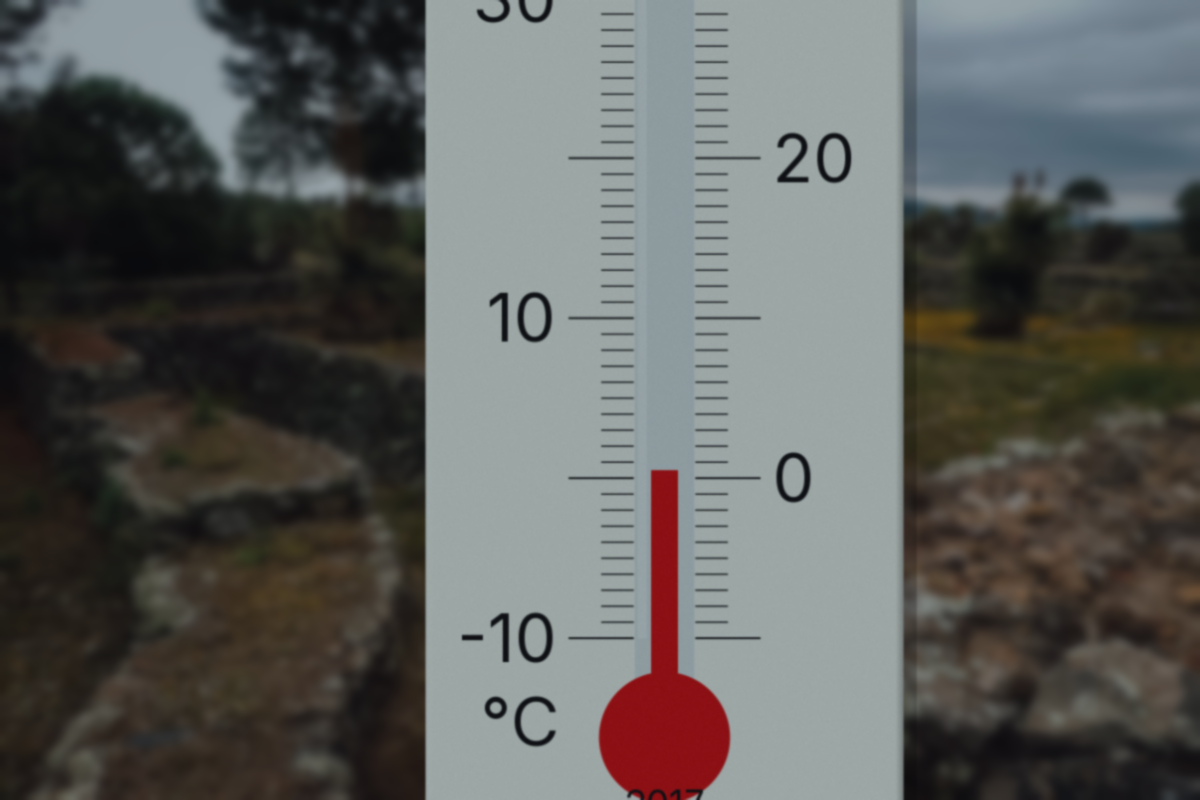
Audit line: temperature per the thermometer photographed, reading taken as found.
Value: 0.5 °C
